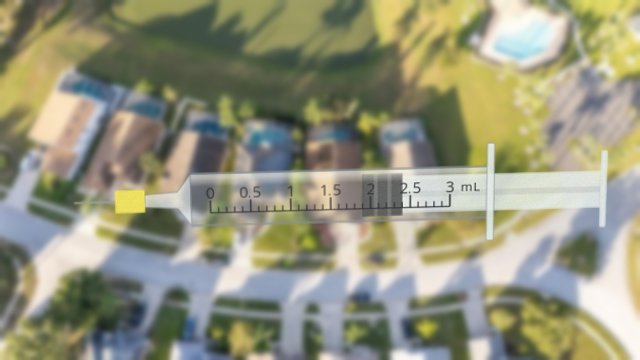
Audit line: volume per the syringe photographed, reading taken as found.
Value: 1.9 mL
